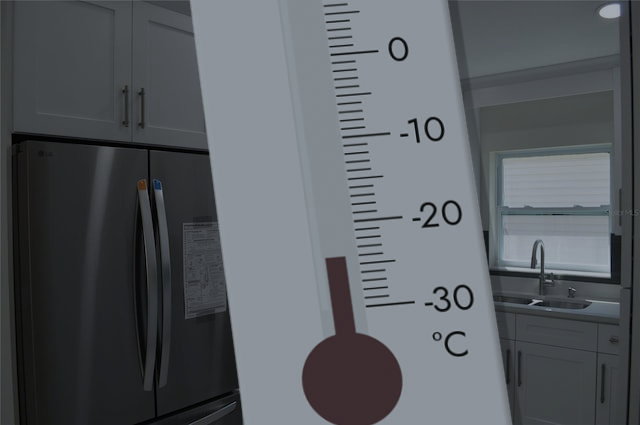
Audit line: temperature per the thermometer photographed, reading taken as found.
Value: -24 °C
